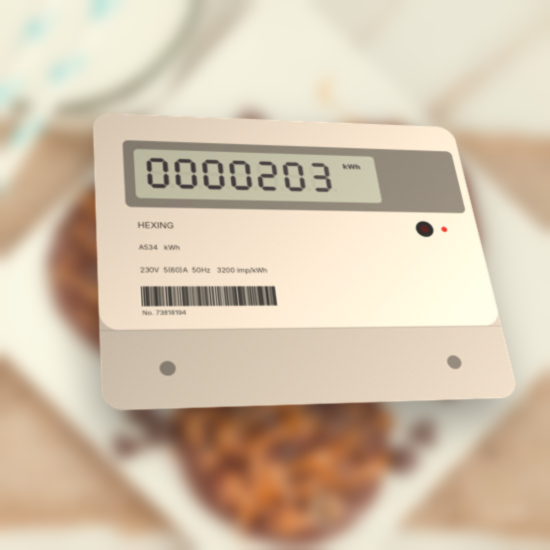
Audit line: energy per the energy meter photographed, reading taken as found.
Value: 203 kWh
